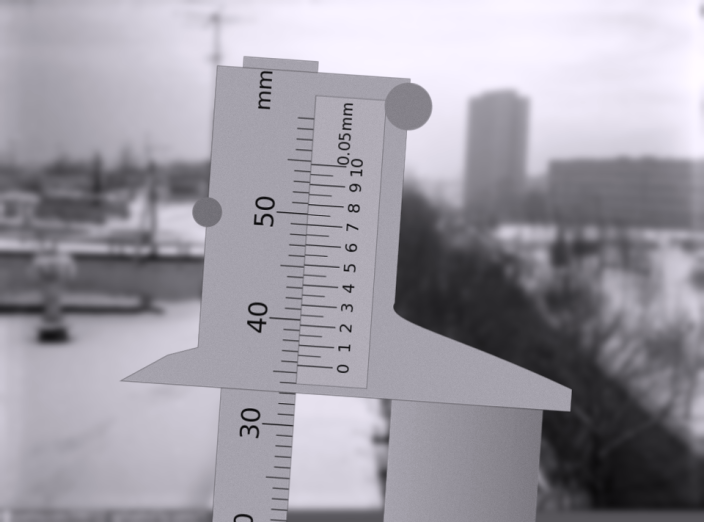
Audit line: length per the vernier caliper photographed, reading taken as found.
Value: 35.7 mm
